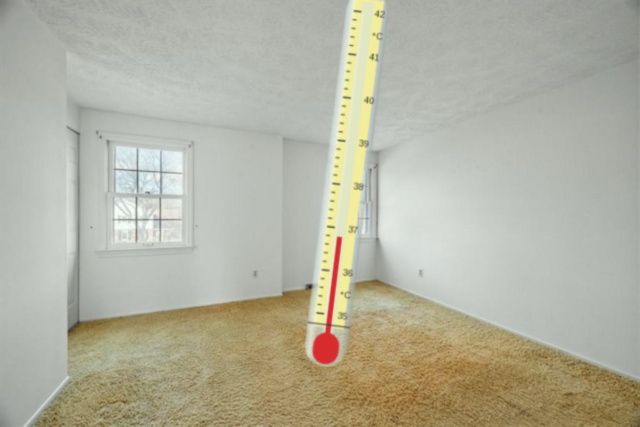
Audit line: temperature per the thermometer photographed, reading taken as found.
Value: 36.8 °C
